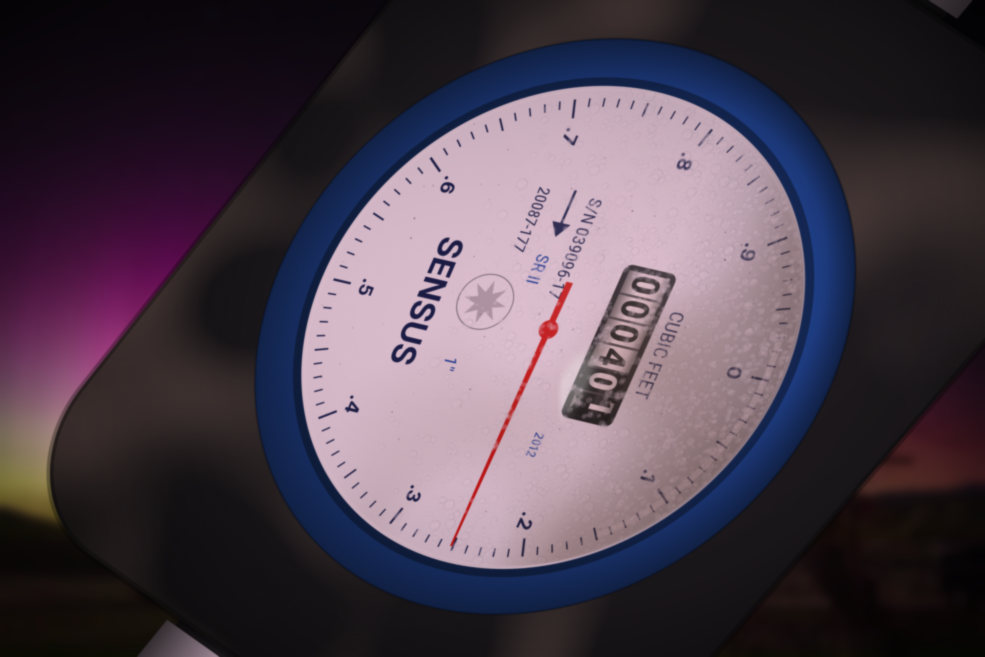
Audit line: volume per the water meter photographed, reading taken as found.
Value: 401.25 ft³
